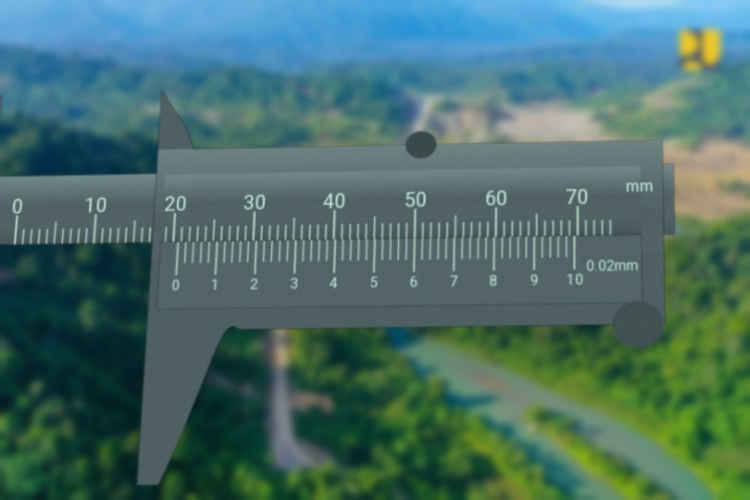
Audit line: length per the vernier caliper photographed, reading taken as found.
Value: 20.6 mm
